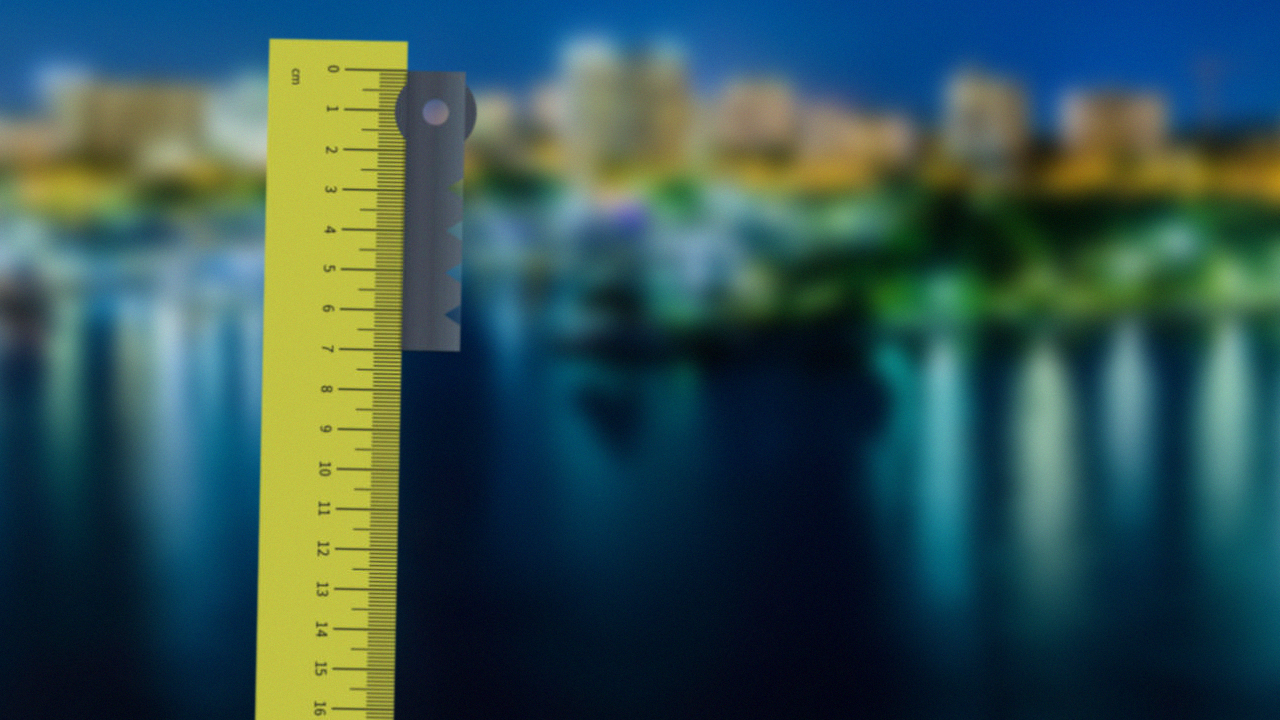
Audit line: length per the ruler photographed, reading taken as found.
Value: 7 cm
